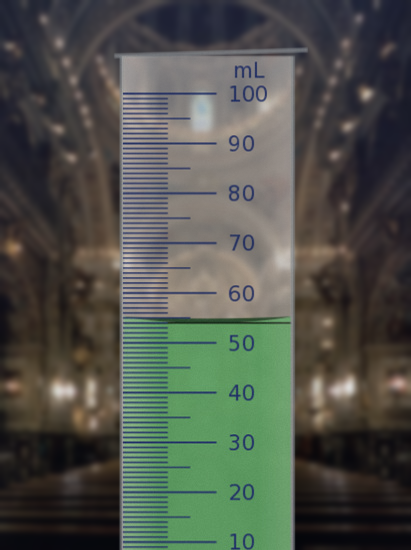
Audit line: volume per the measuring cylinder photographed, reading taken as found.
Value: 54 mL
